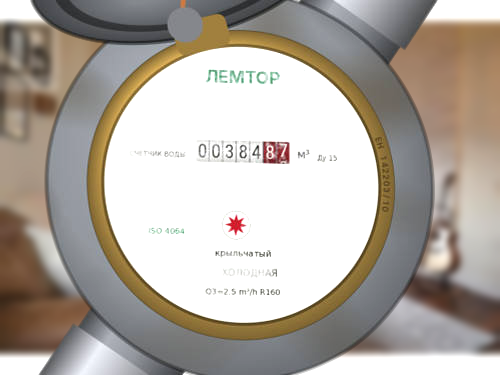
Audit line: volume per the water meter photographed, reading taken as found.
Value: 384.87 m³
